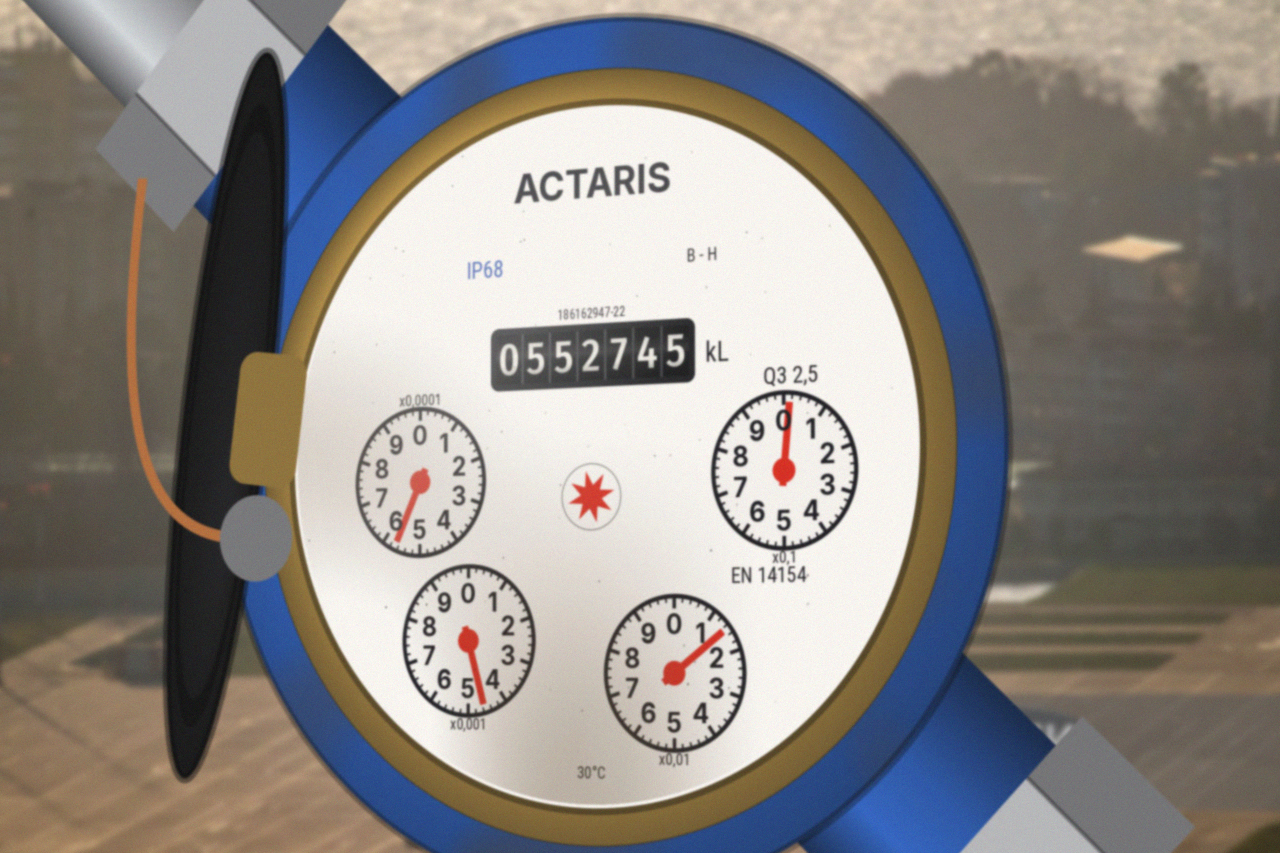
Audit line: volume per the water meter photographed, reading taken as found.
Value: 552745.0145 kL
